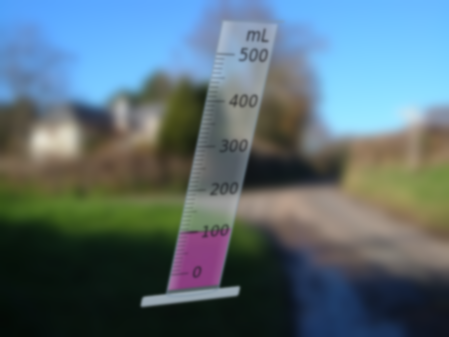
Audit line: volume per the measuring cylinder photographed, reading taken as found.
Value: 100 mL
